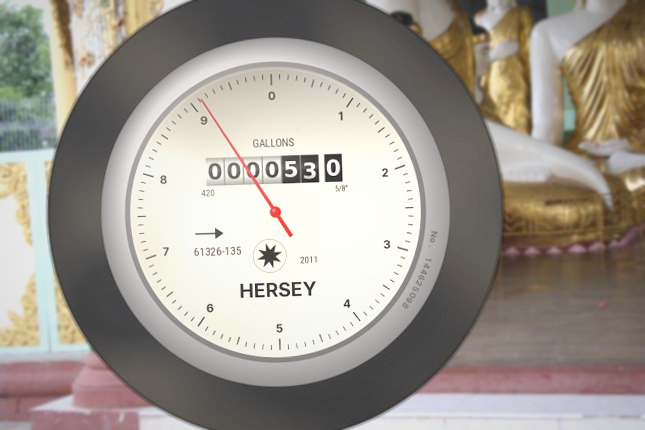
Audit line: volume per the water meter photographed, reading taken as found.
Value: 529.1 gal
